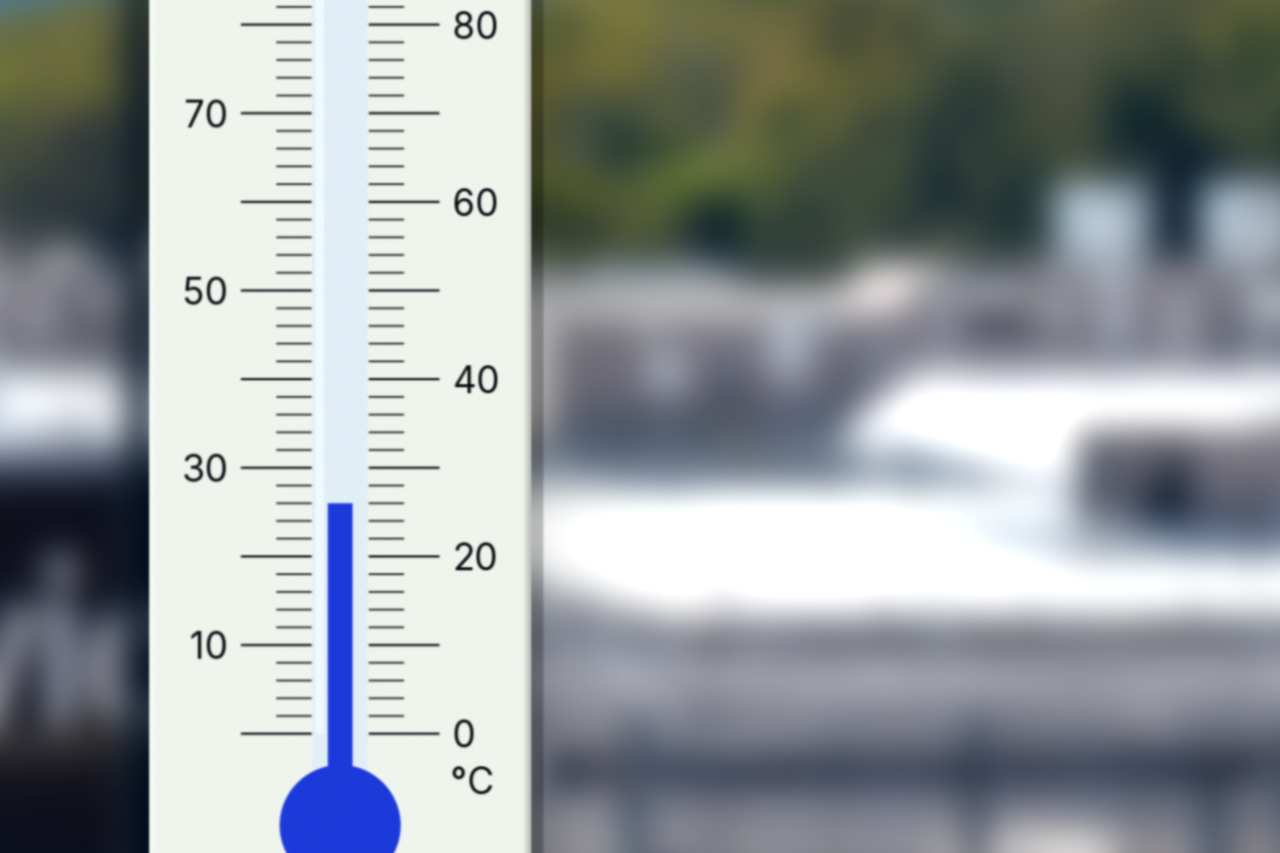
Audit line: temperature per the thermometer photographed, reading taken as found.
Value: 26 °C
